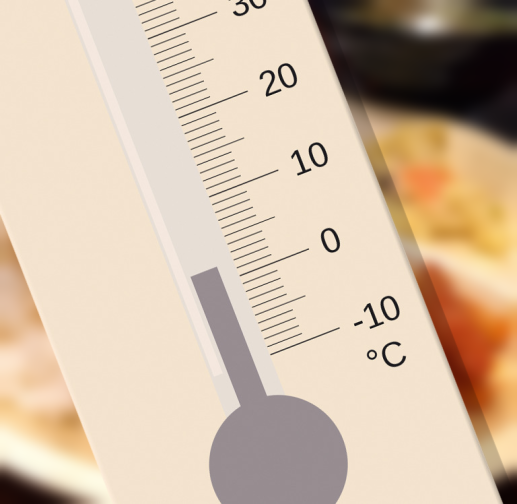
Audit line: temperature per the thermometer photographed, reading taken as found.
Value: 2 °C
